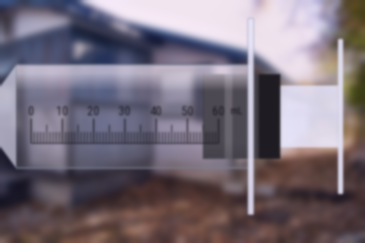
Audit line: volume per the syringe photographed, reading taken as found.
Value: 55 mL
